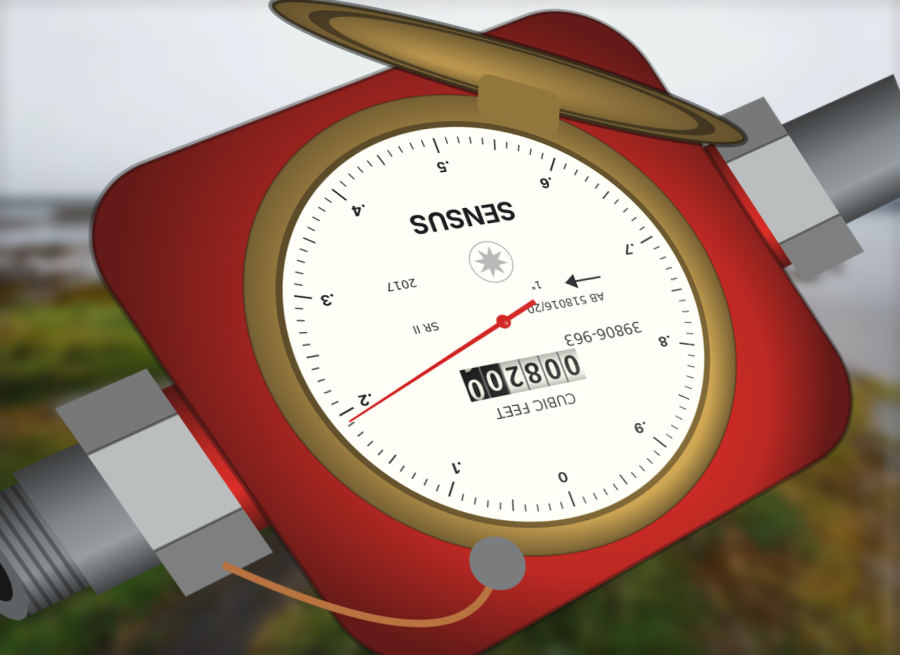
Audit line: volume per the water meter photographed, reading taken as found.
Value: 8200.19 ft³
